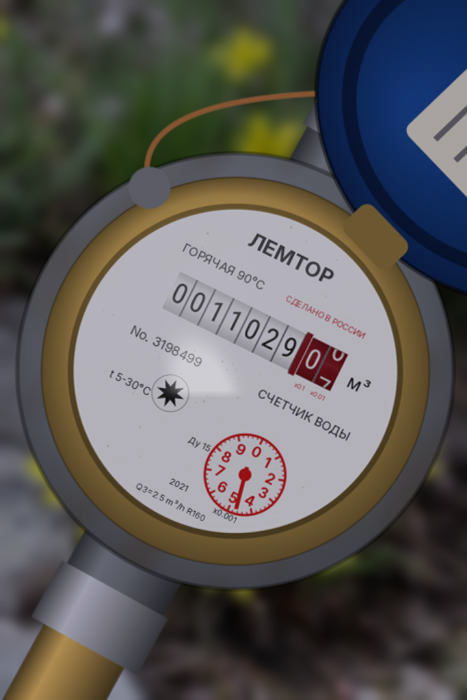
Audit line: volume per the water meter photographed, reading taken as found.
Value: 11029.064 m³
